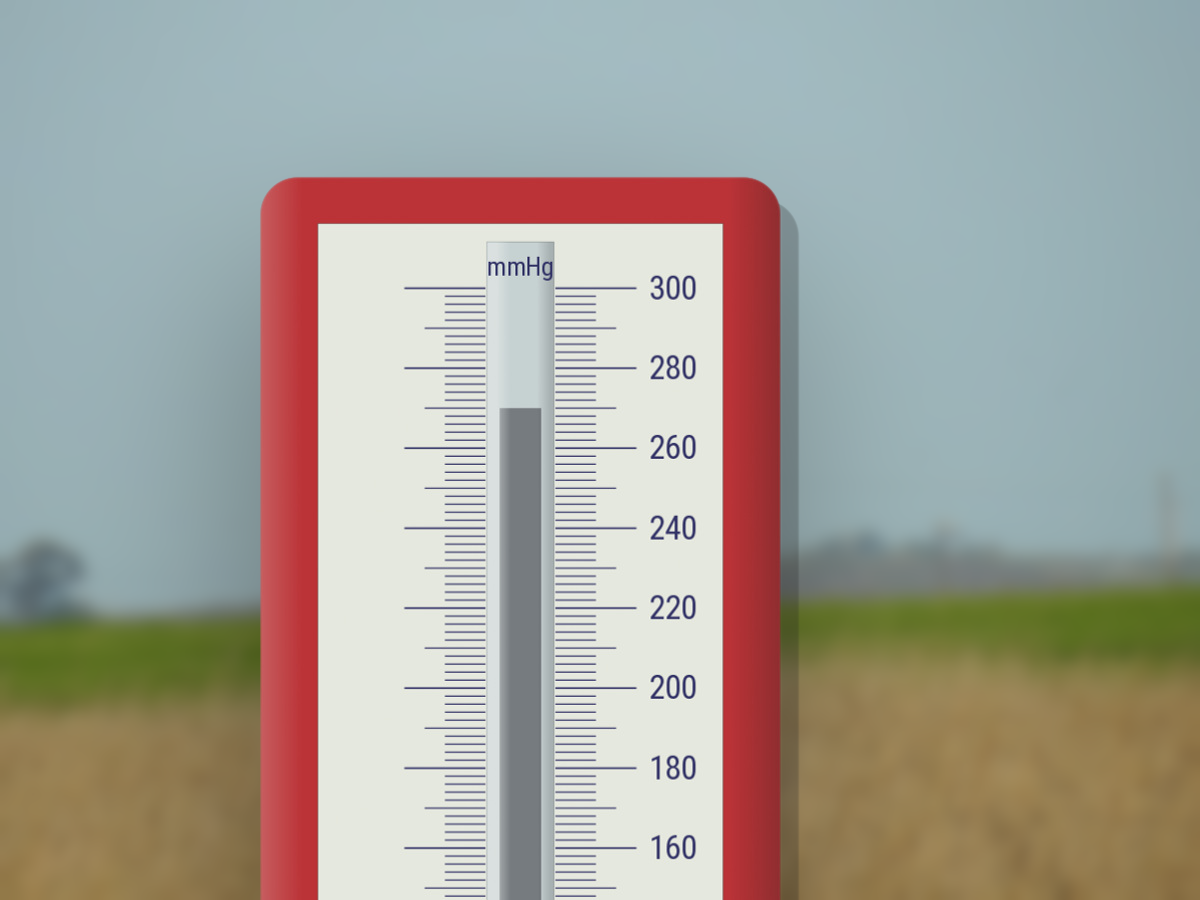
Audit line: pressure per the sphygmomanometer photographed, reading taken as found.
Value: 270 mmHg
